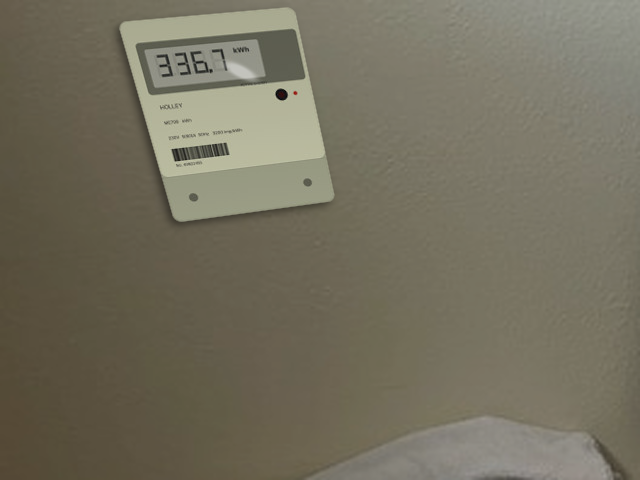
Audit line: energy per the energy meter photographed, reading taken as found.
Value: 336.7 kWh
